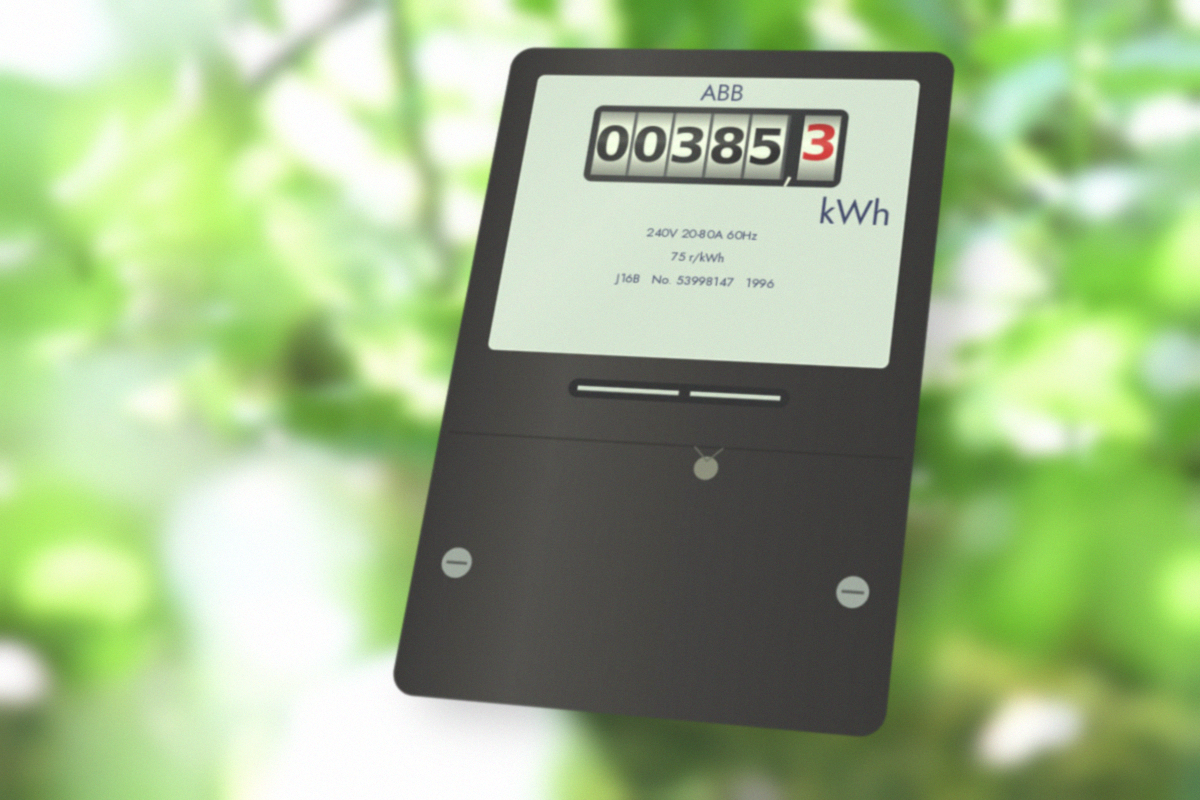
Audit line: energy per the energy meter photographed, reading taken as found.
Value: 385.3 kWh
